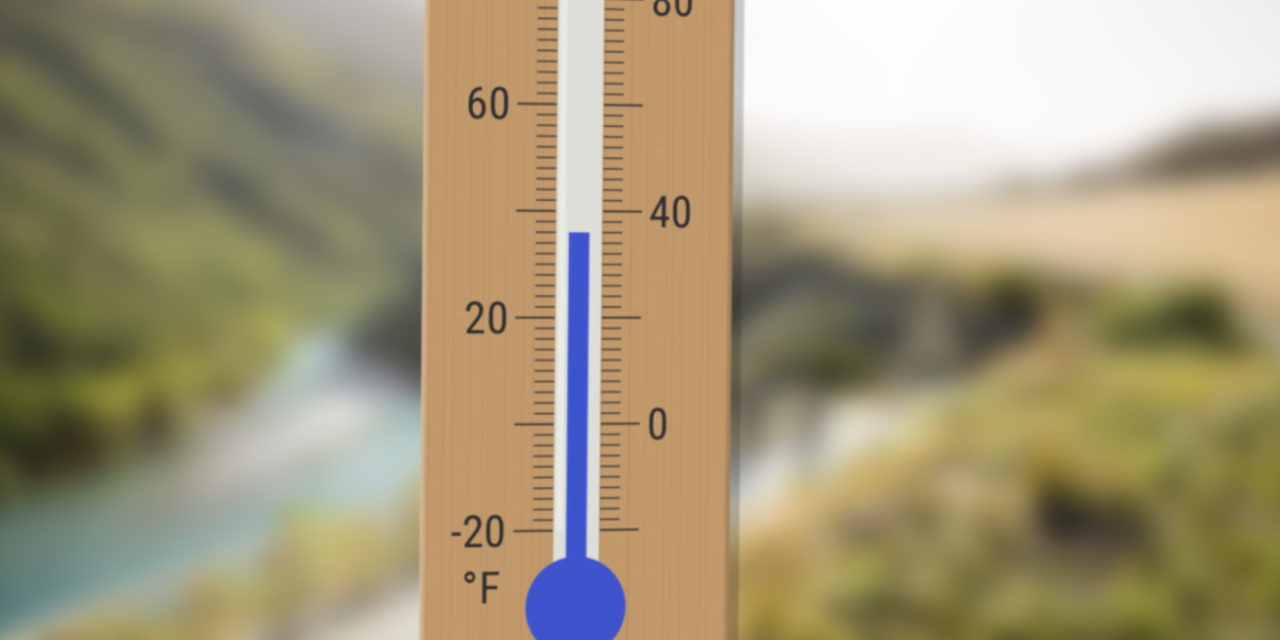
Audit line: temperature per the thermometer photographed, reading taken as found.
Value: 36 °F
